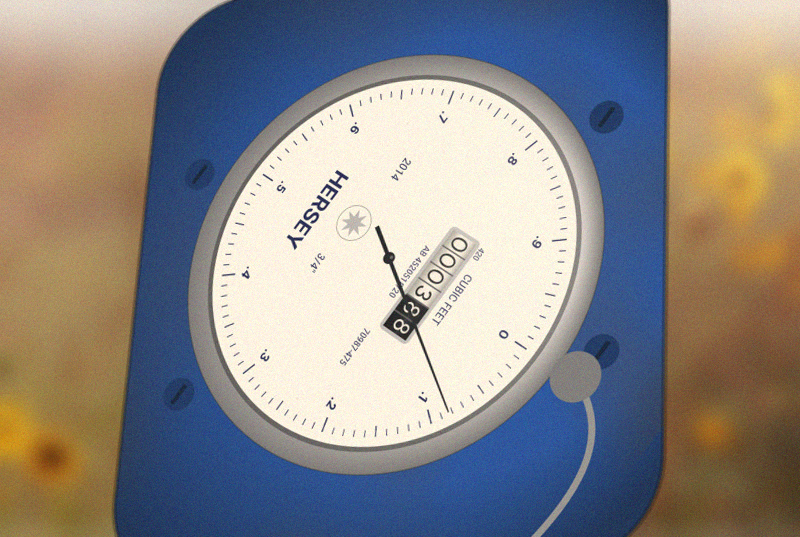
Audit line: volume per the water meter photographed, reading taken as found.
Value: 388.08 ft³
